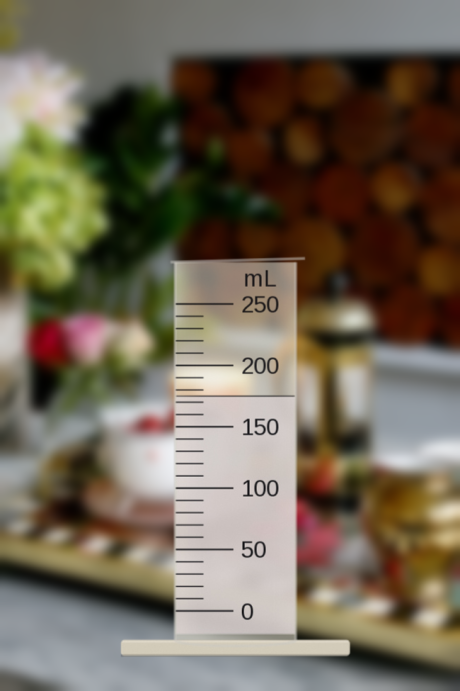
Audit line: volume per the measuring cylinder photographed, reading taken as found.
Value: 175 mL
